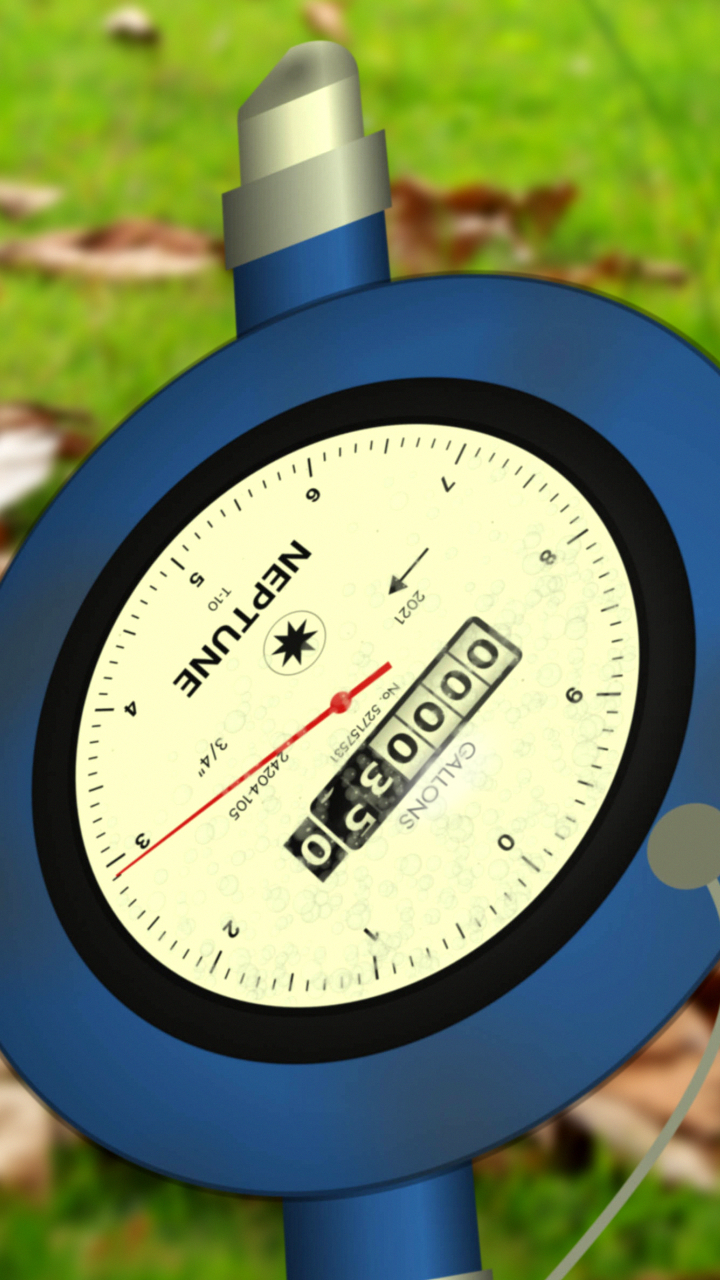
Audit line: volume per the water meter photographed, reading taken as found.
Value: 352.9 gal
